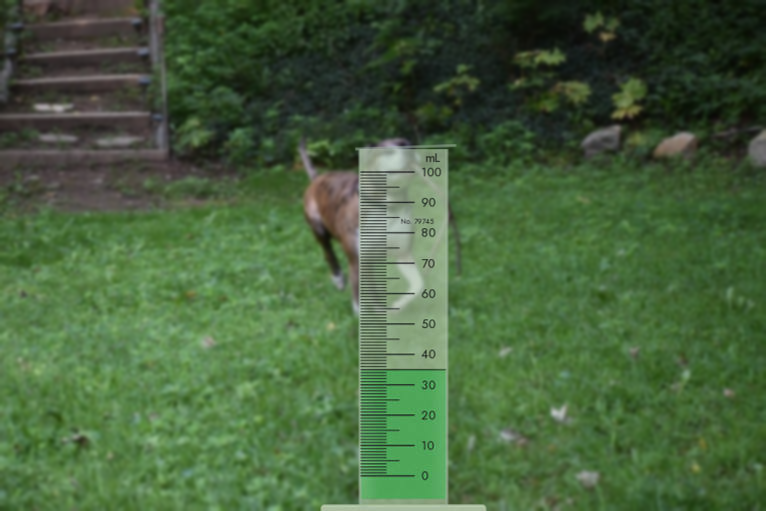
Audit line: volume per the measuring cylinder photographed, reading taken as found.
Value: 35 mL
